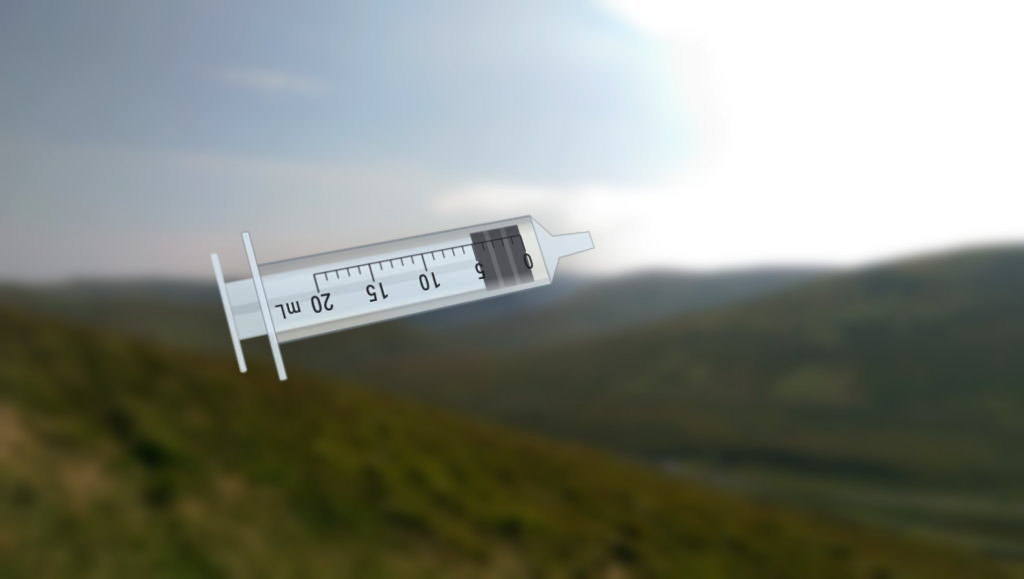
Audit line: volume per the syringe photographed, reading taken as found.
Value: 0 mL
